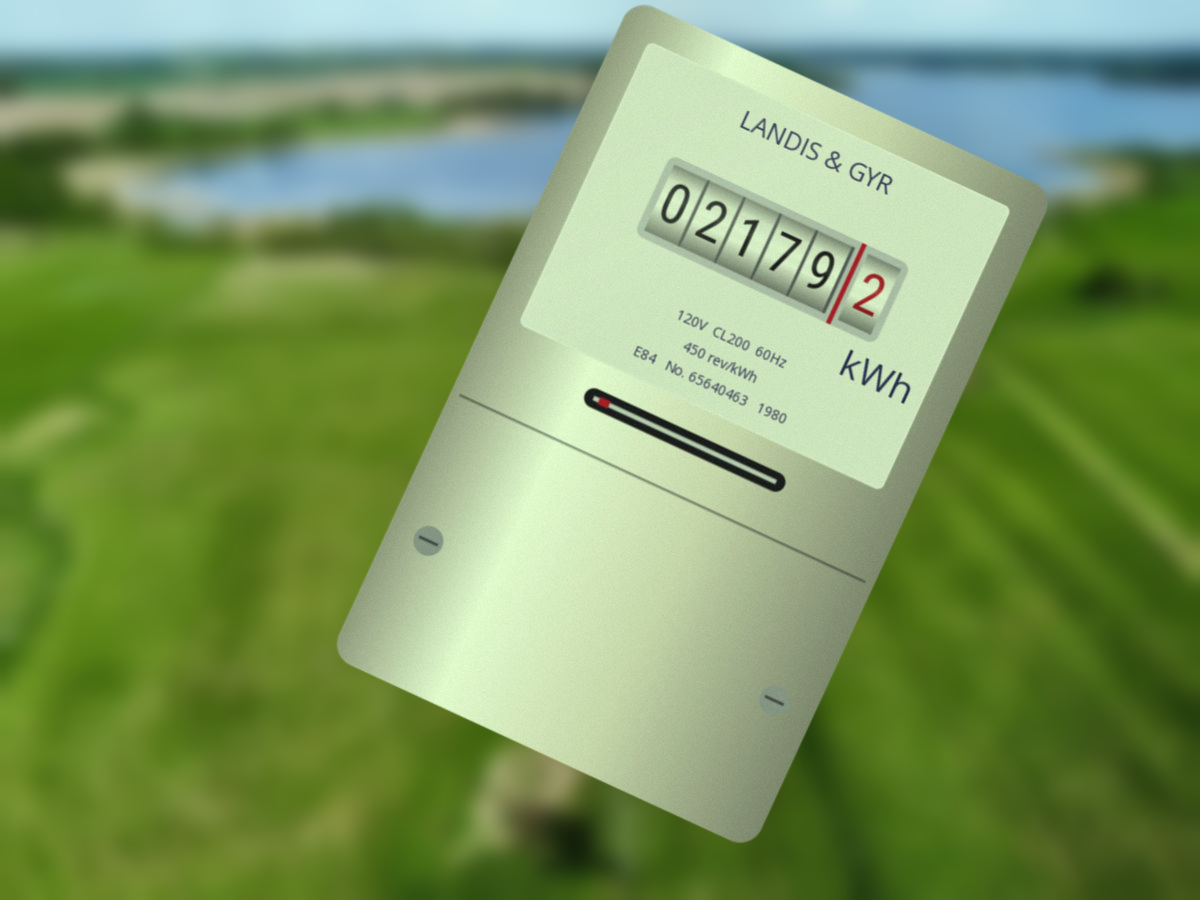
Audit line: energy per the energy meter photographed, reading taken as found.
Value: 2179.2 kWh
